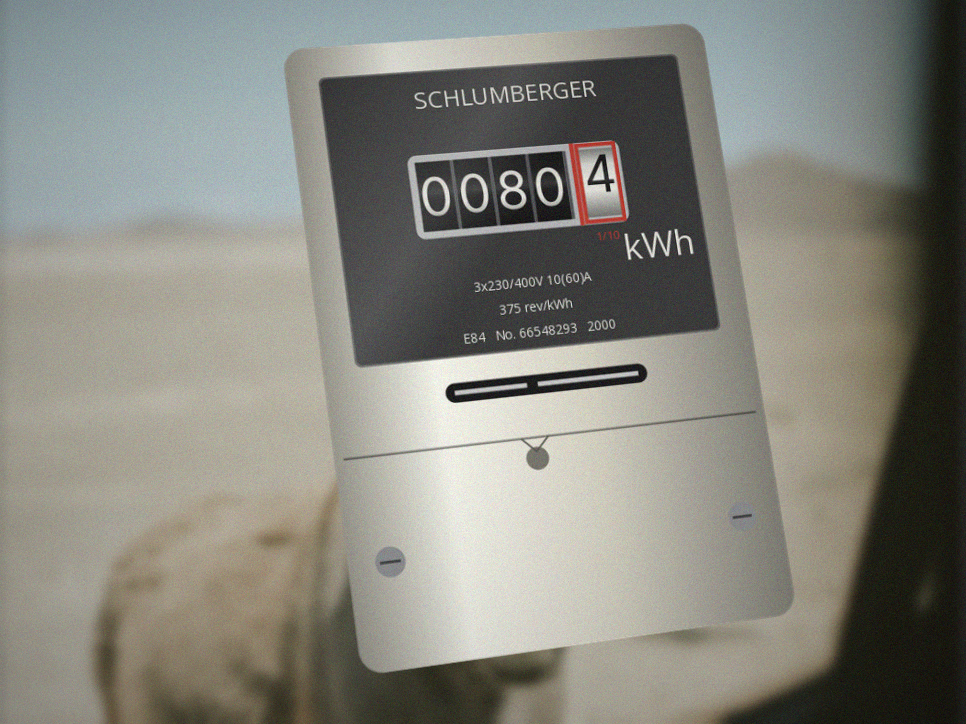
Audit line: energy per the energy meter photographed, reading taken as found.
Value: 80.4 kWh
